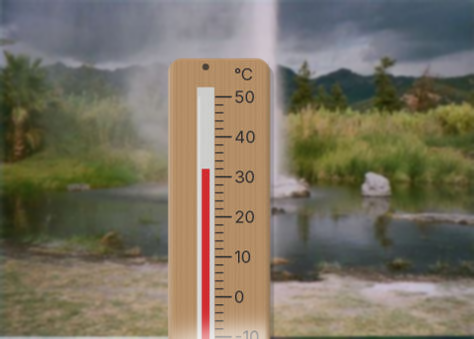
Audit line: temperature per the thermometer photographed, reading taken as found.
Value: 32 °C
